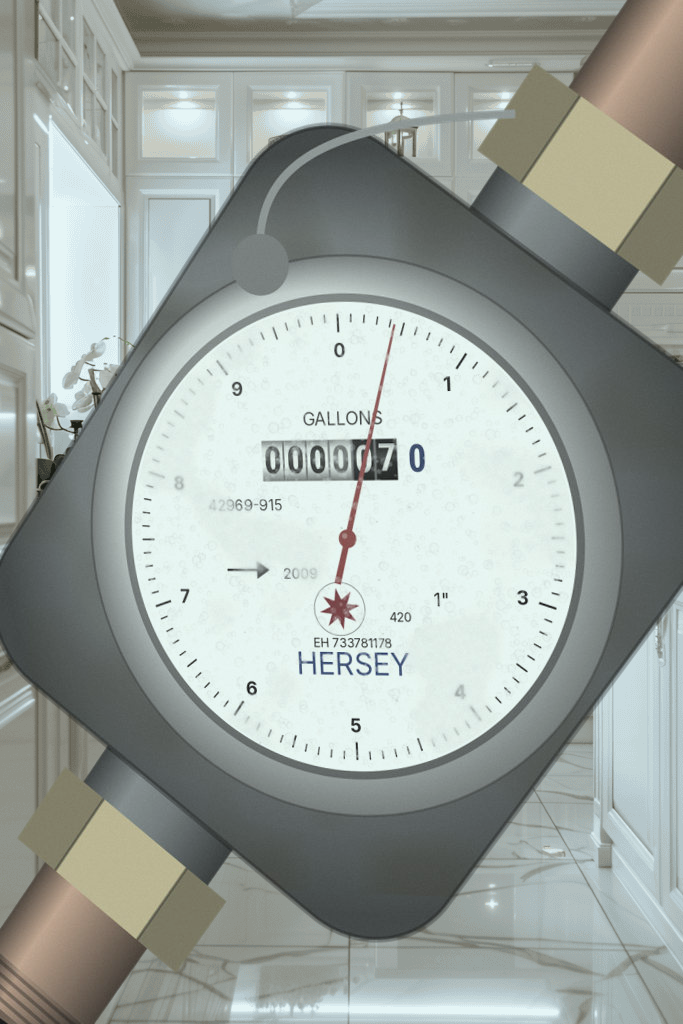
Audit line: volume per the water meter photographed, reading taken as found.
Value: 70.4 gal
